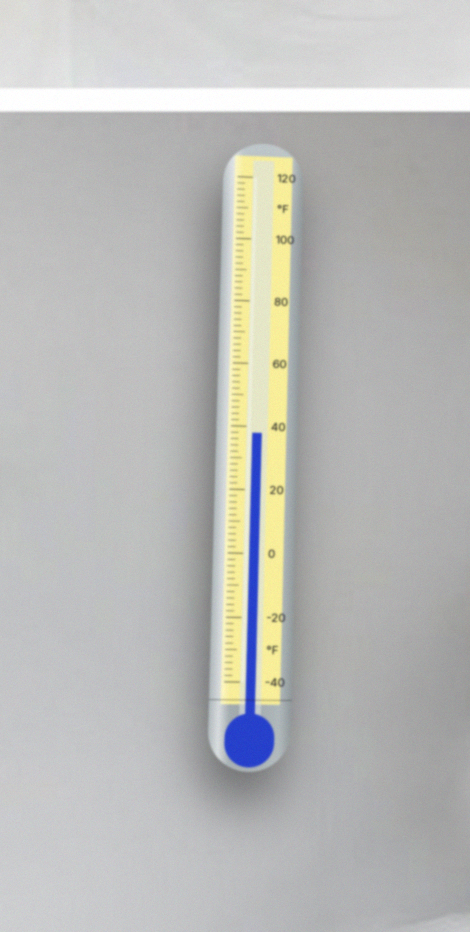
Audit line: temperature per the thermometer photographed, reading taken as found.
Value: 38 °F
